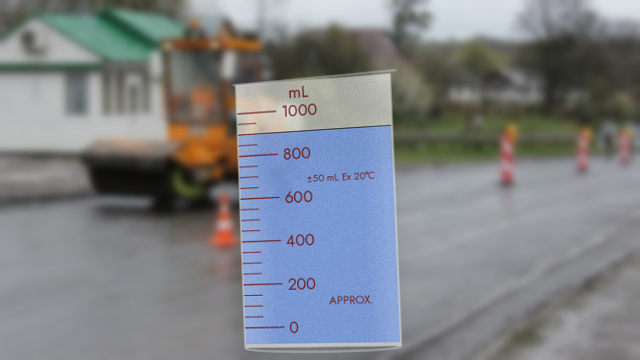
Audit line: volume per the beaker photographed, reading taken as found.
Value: 900 mL
